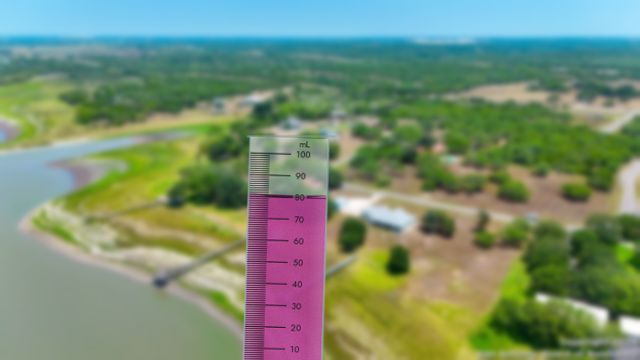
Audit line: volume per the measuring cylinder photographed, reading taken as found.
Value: 80 mL
